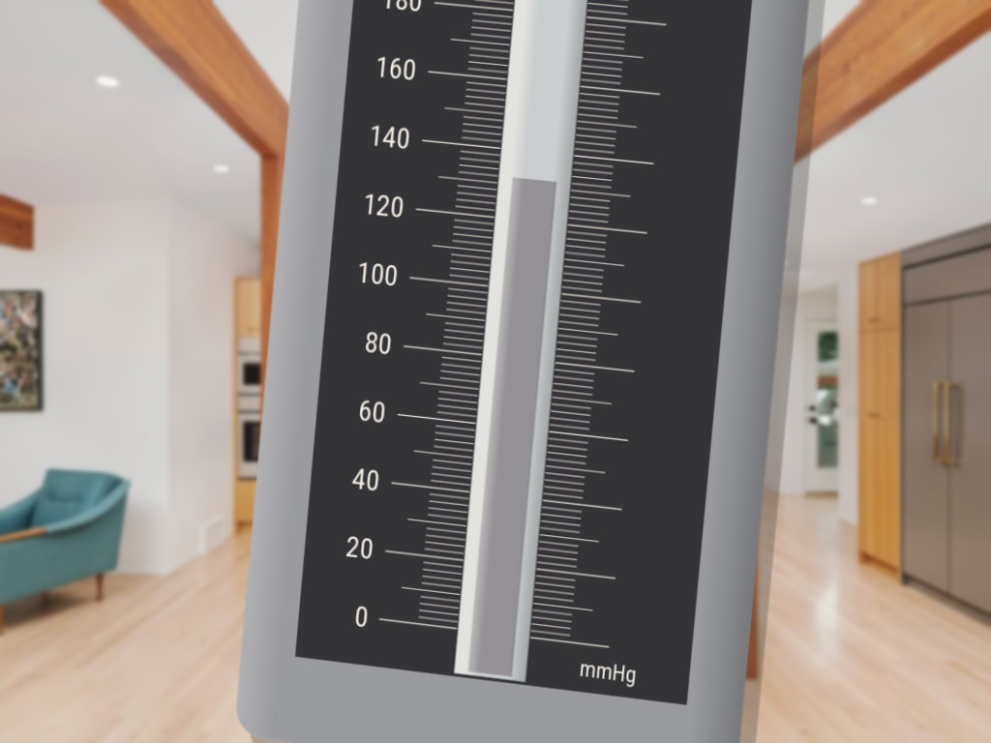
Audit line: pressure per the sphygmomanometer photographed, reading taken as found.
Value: 132 mmHg
